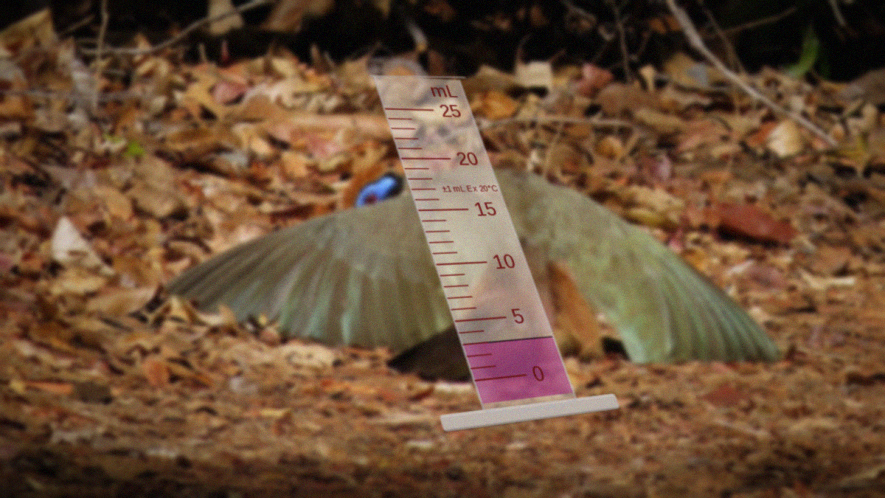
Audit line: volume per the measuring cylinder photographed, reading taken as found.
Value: 3 mL
